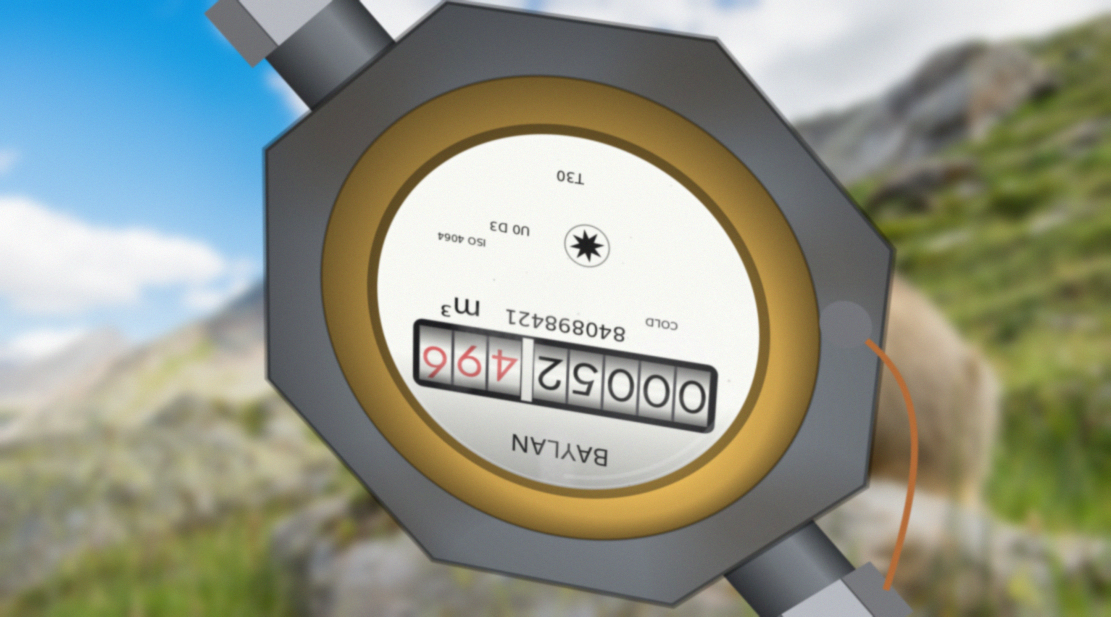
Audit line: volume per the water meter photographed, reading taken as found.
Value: 52.496 m³
